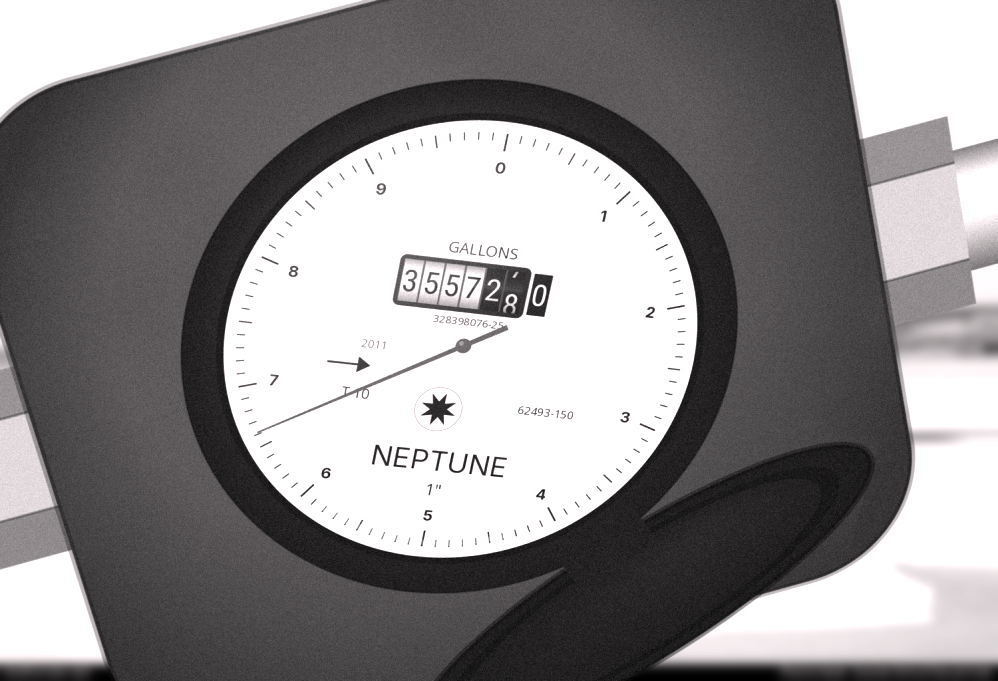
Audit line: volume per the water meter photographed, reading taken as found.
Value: 3557276.6 gal
